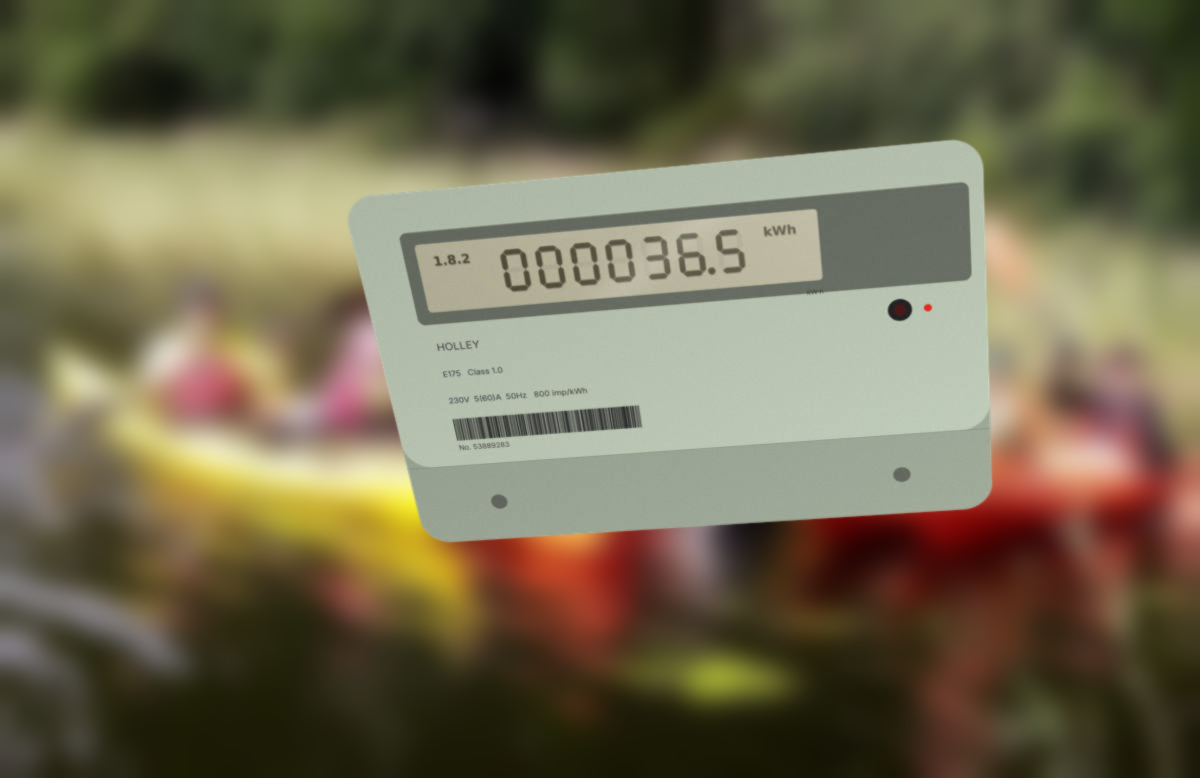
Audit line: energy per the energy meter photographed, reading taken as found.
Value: 36.5 kWh
